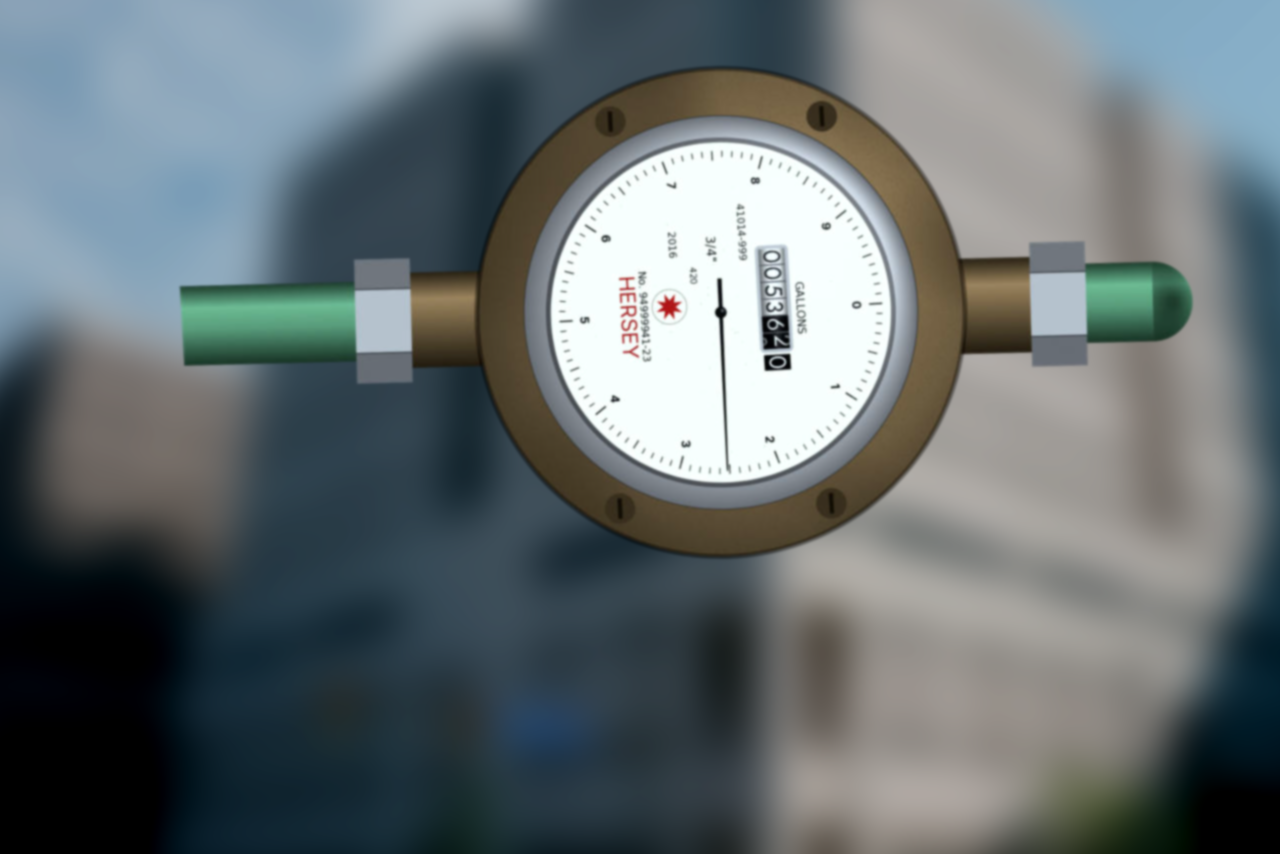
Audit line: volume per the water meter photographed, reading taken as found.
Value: 53622.5 gal
